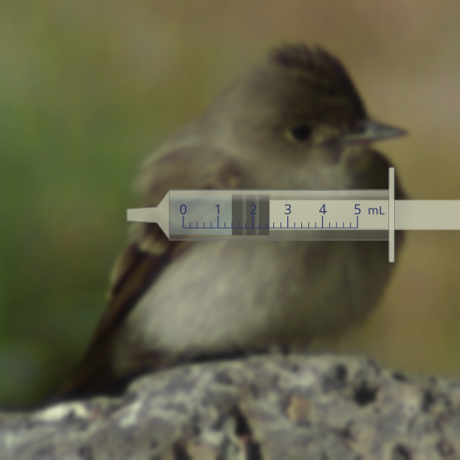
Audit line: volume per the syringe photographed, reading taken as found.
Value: 1.4 mL
